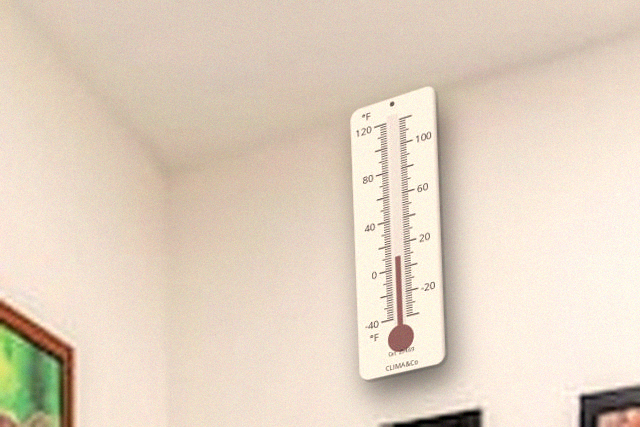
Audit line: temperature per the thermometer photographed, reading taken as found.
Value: 10 °F
